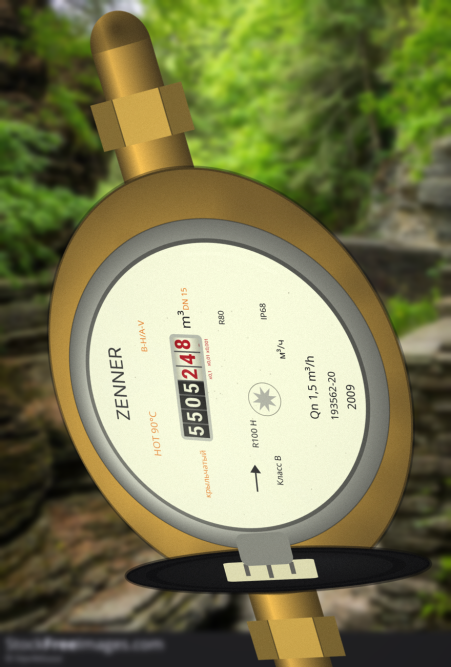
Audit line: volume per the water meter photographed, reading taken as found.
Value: 5505.248 m³
